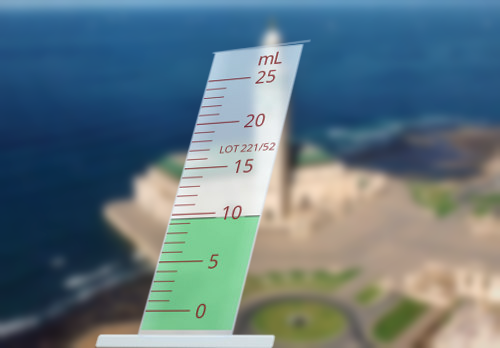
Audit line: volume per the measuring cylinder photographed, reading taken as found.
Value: 9.5 mL
